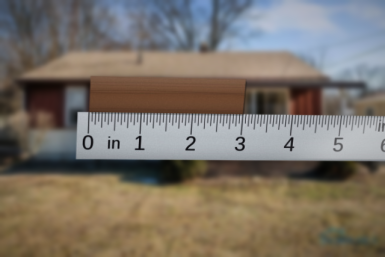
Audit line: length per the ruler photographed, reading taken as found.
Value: 3 in
